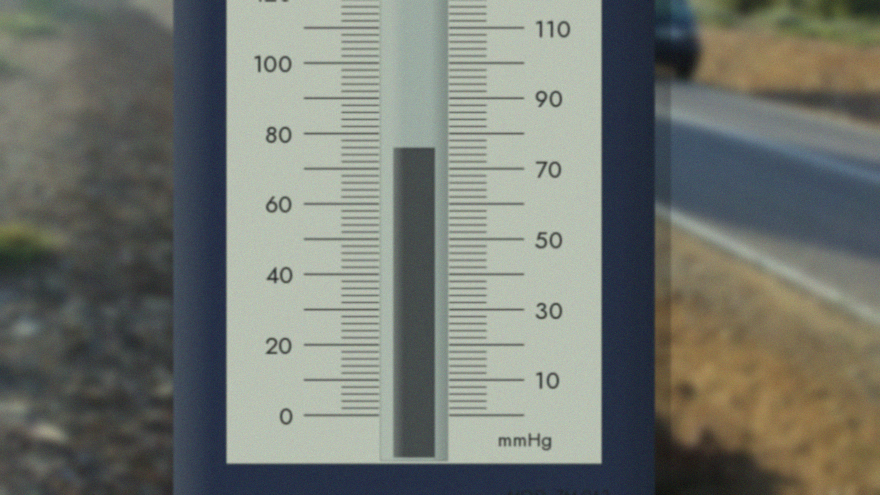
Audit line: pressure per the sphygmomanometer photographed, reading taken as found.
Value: 76 mmHg
